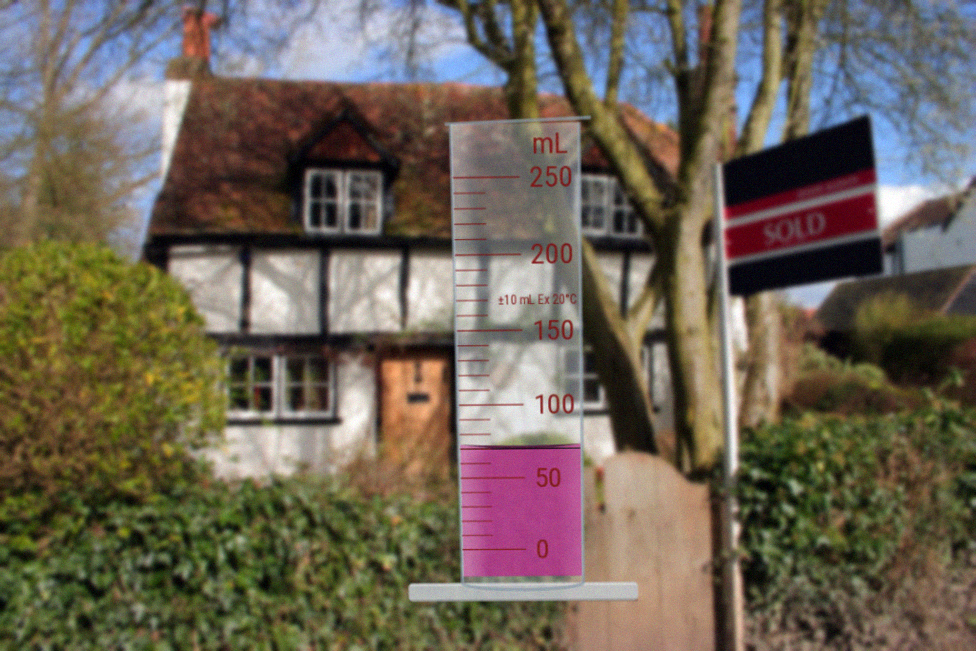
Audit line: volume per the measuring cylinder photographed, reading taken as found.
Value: 70 mL
